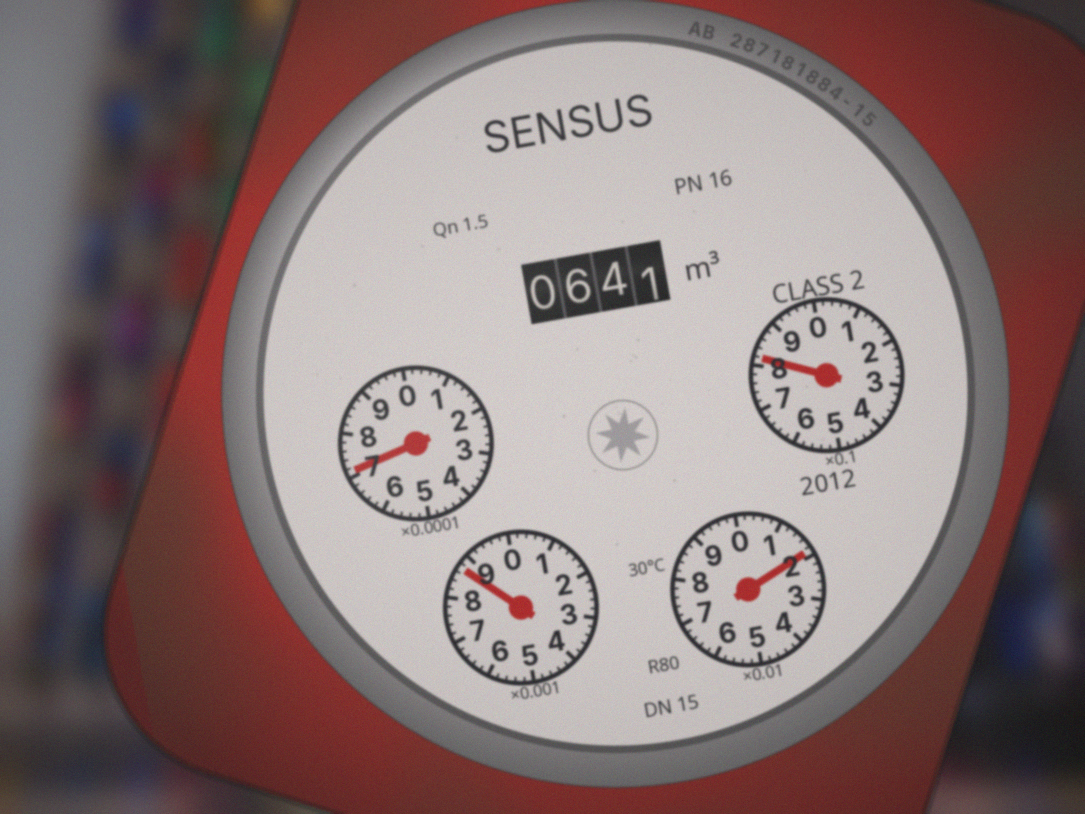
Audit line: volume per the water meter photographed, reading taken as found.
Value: 640.8187 m³
